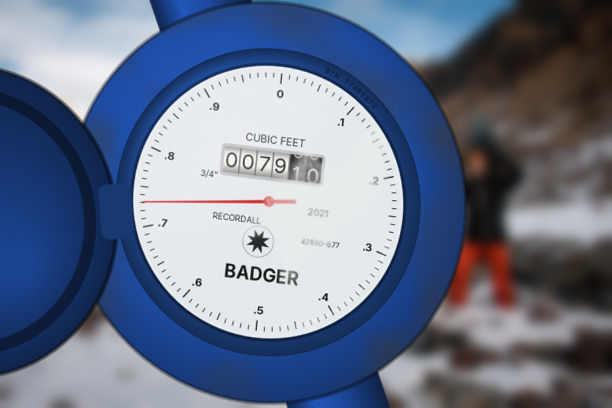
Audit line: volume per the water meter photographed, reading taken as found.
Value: 7909.73 ft³
